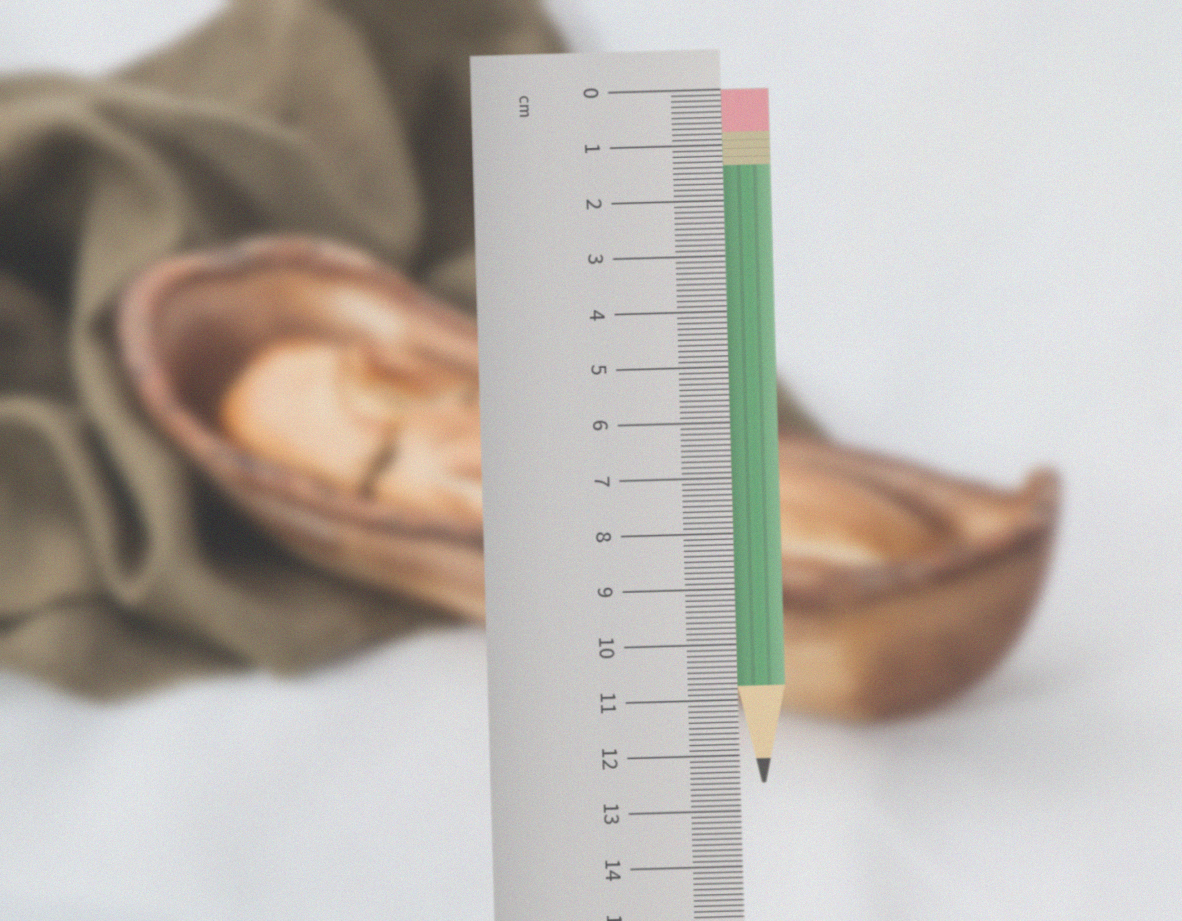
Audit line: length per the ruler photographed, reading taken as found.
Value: 12.5 cm
